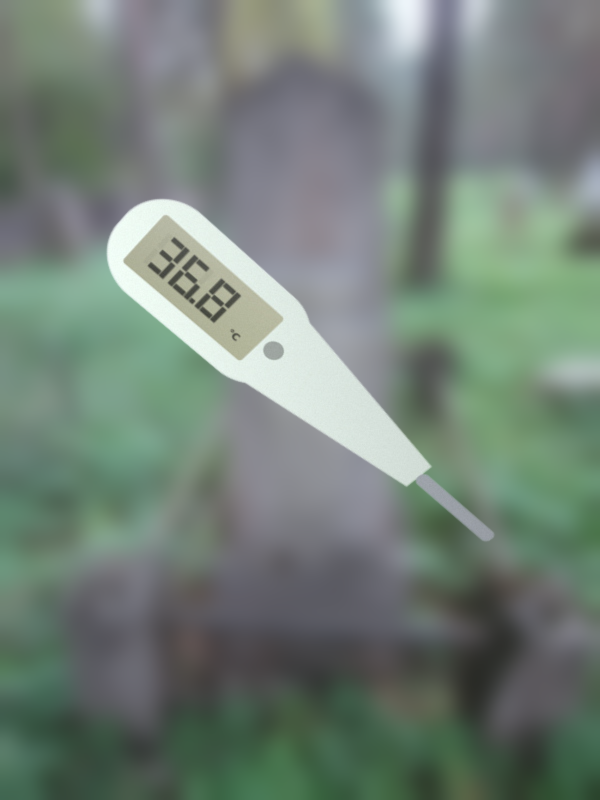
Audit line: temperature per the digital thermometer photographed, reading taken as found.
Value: 36.8 °C
